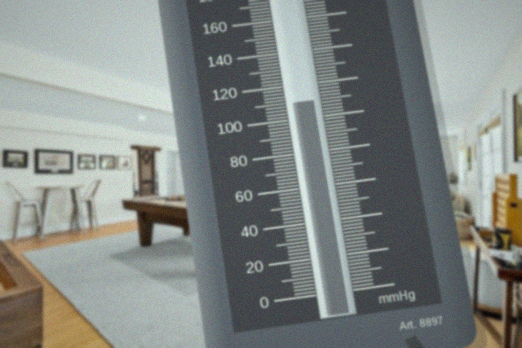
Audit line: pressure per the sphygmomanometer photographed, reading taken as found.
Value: 110 mmHg
